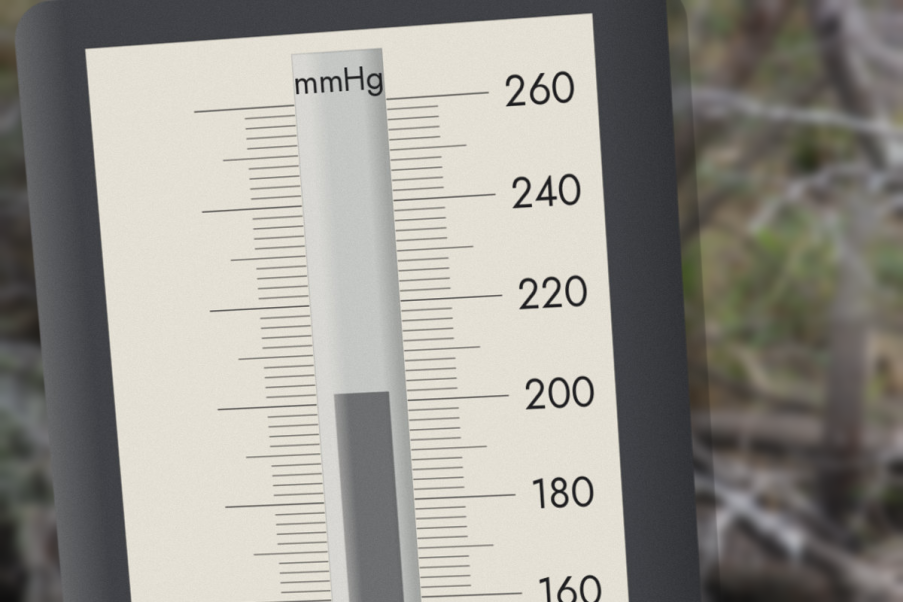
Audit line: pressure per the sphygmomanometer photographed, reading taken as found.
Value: 202 mmHg
